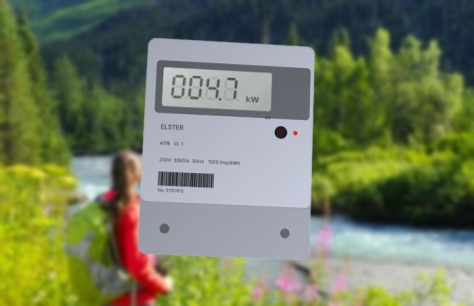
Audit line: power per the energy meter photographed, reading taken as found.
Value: 4.7 kW
